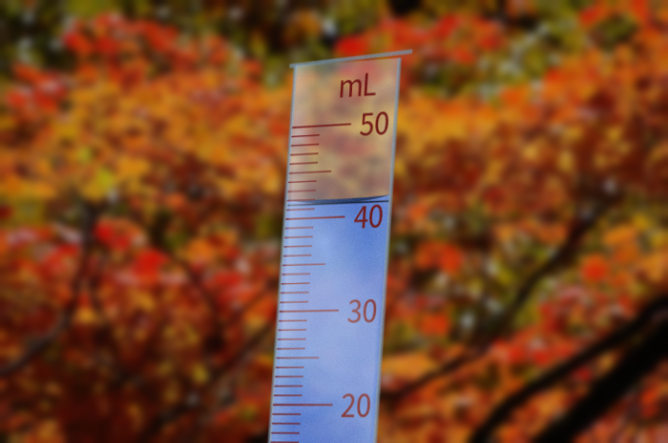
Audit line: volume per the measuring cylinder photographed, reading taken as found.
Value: 41.5 mL
